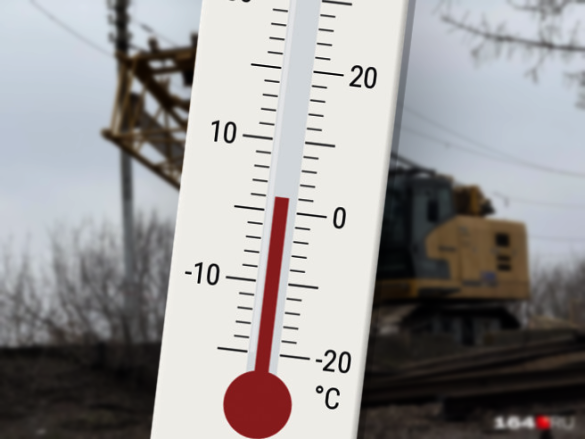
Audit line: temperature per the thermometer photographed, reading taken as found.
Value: 2 °C
